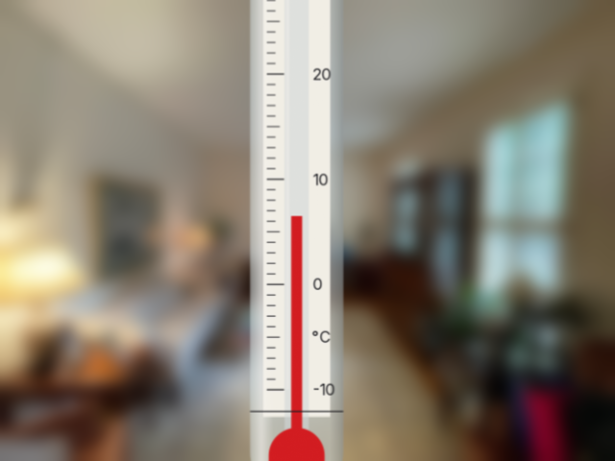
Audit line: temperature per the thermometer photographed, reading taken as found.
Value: 6.5 °C
